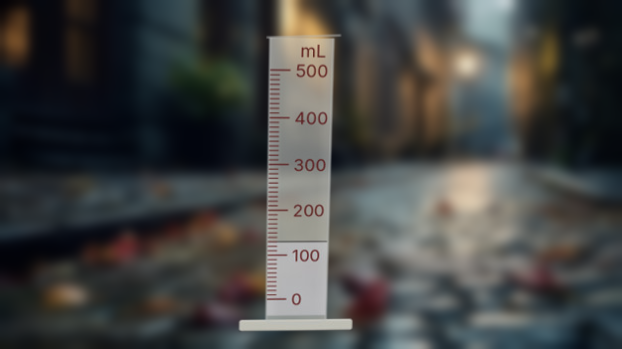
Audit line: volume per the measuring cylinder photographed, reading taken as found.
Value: 130 mL
